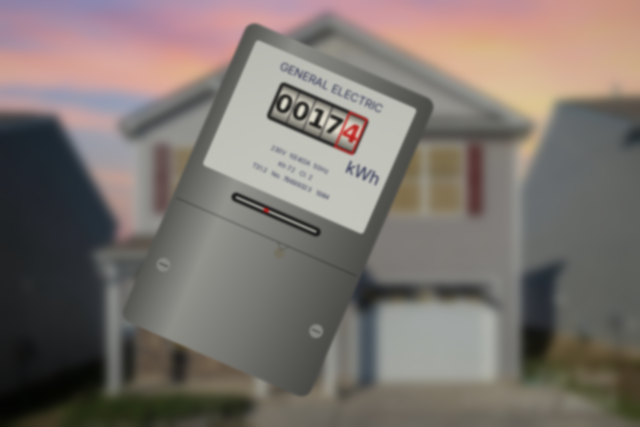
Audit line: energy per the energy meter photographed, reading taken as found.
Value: 17.4 kWh
